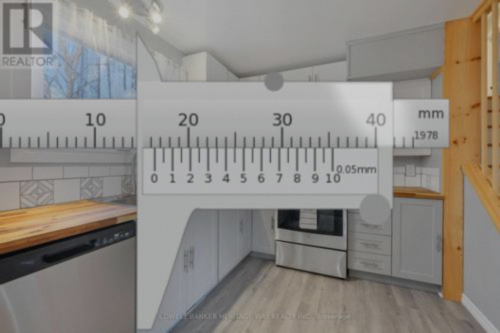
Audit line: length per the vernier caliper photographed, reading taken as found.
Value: 16.4 mm
